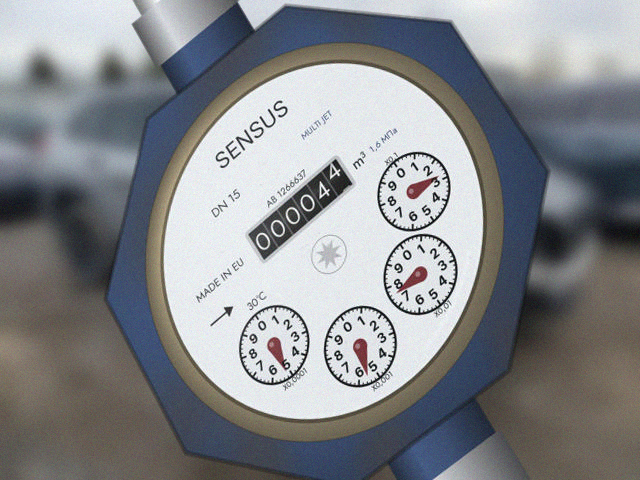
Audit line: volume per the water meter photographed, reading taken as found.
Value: 44.2755 m³
